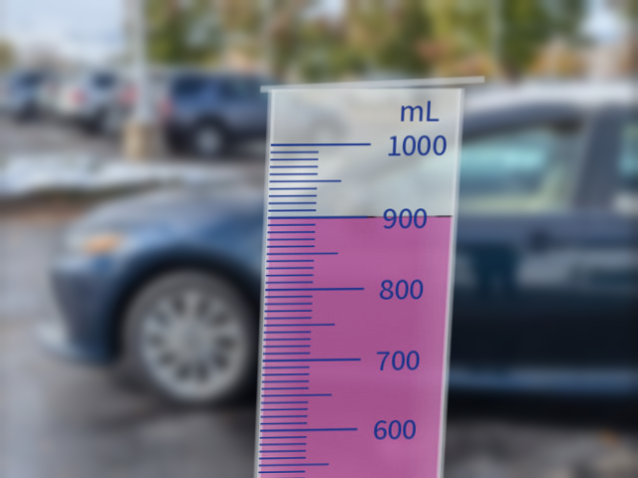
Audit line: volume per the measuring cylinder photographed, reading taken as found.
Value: 900 mL
